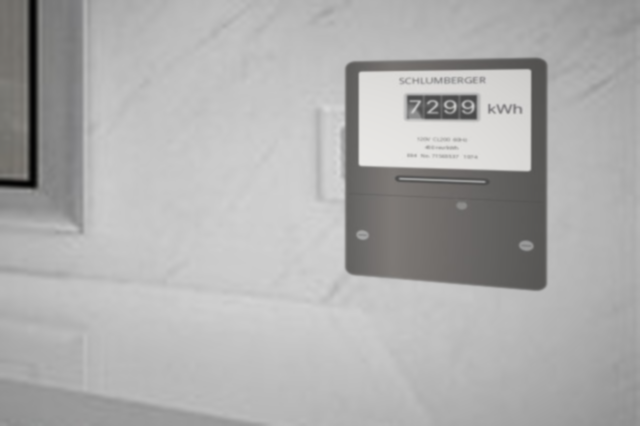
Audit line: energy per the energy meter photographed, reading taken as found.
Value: 7299 kWh
